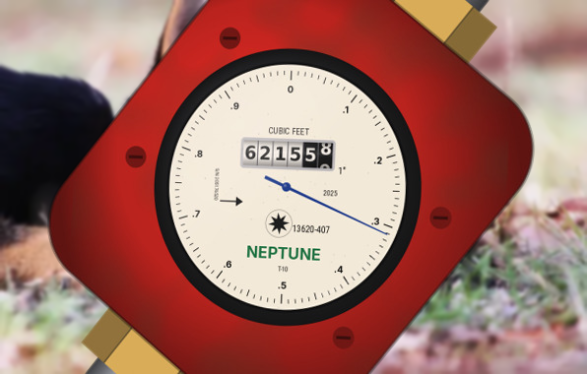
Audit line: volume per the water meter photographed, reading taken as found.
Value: 621558.31 ft³
